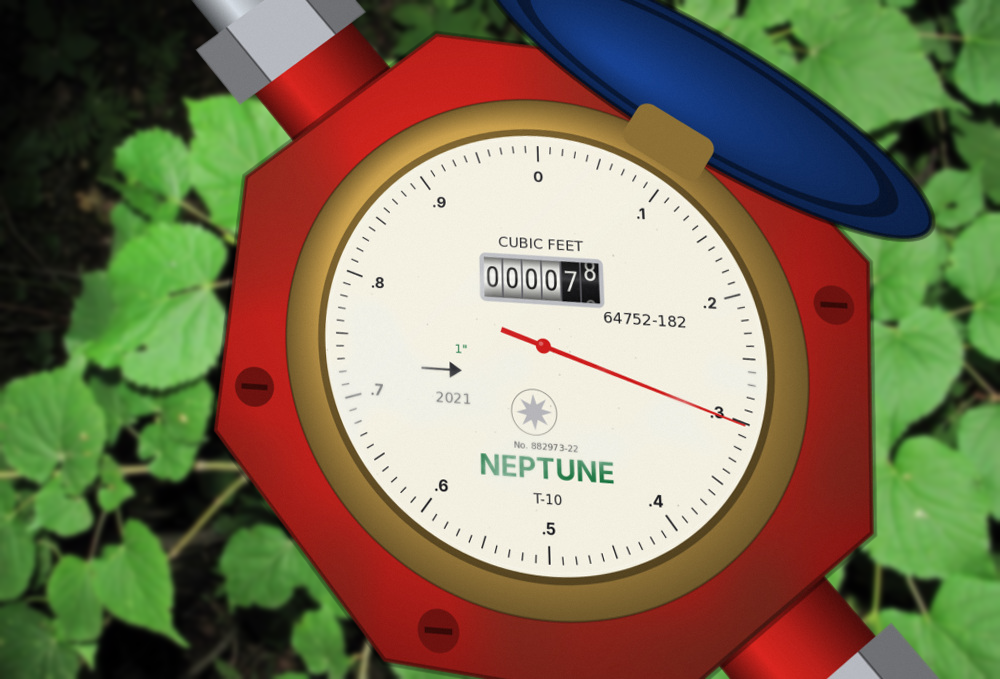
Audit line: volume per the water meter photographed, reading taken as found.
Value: 78.30 ft³
